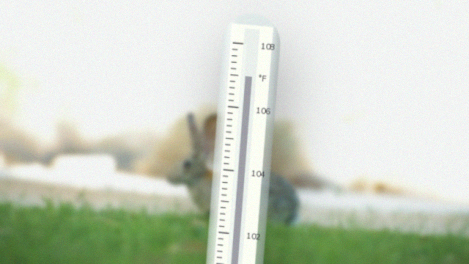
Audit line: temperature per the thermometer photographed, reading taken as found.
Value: 107 °F
